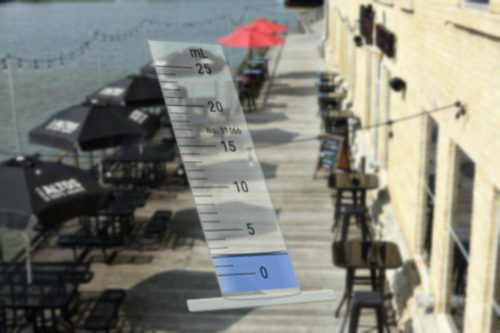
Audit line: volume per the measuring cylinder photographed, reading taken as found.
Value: 2 mL
